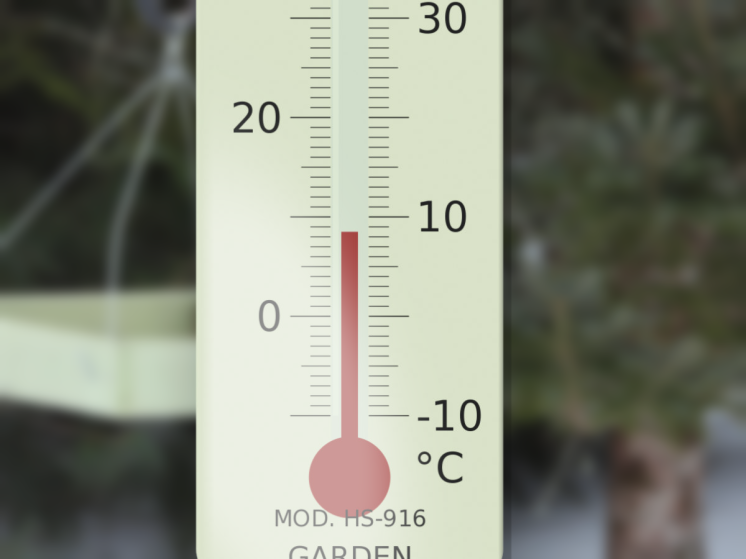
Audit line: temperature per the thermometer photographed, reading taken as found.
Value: 8.5 °C
